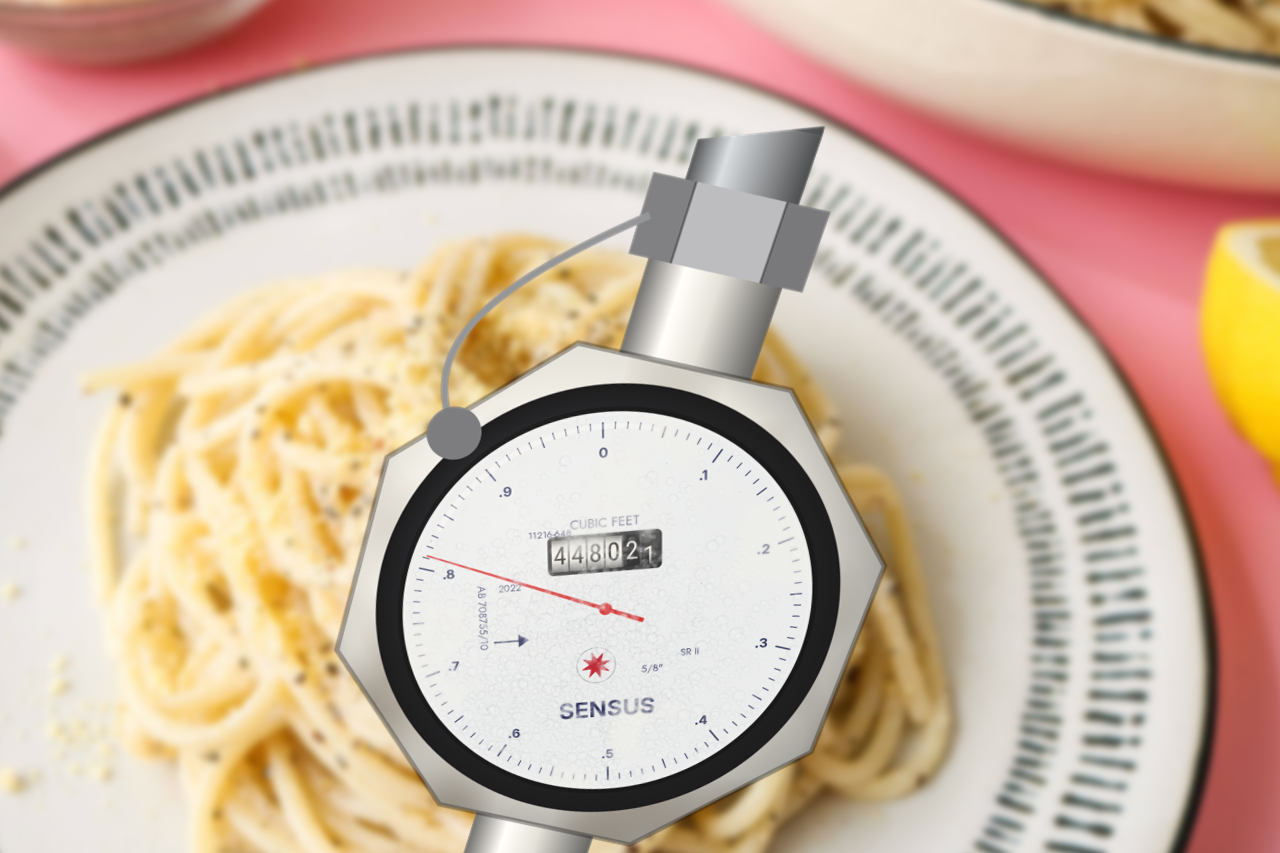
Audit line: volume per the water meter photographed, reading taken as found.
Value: 448020.81 ft³
